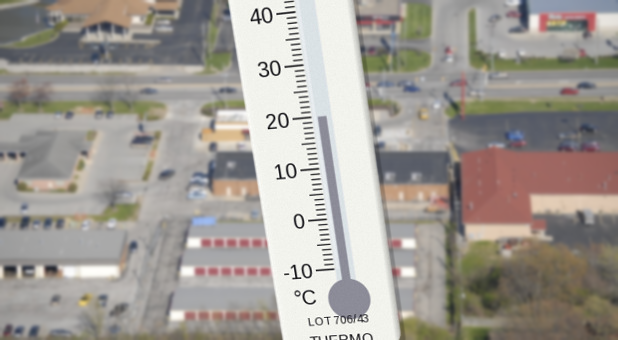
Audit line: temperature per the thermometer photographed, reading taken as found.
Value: 20 °C
